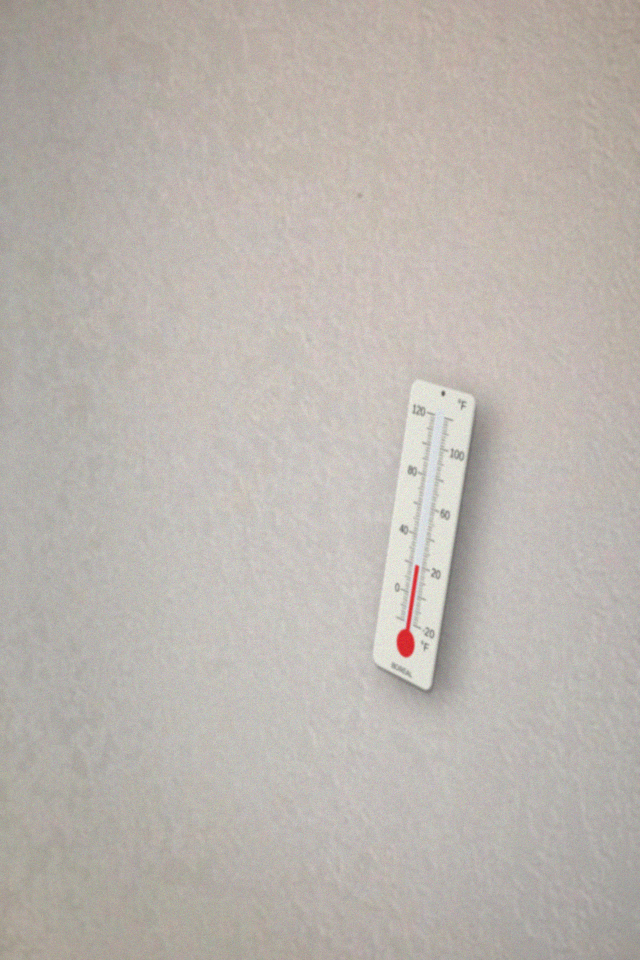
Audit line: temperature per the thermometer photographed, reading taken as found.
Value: 20 °F
